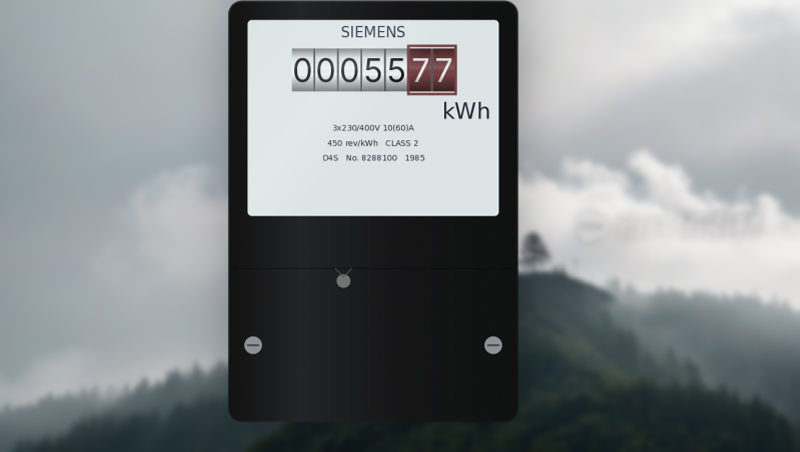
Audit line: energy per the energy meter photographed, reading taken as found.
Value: 55.77 kWh
